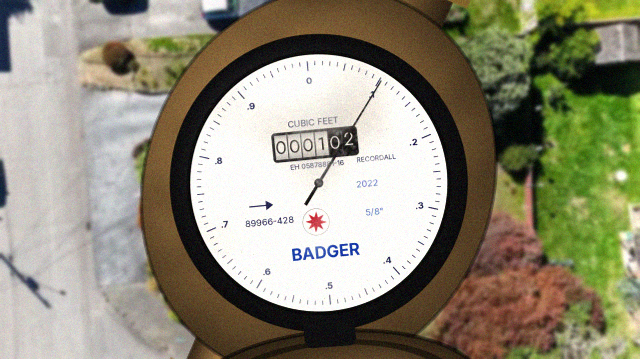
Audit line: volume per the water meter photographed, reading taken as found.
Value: 102.10 ft³
